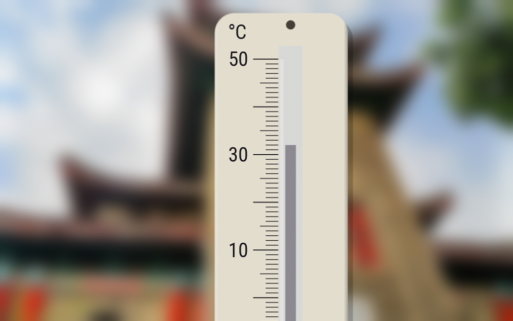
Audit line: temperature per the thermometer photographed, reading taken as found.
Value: 32 °C
